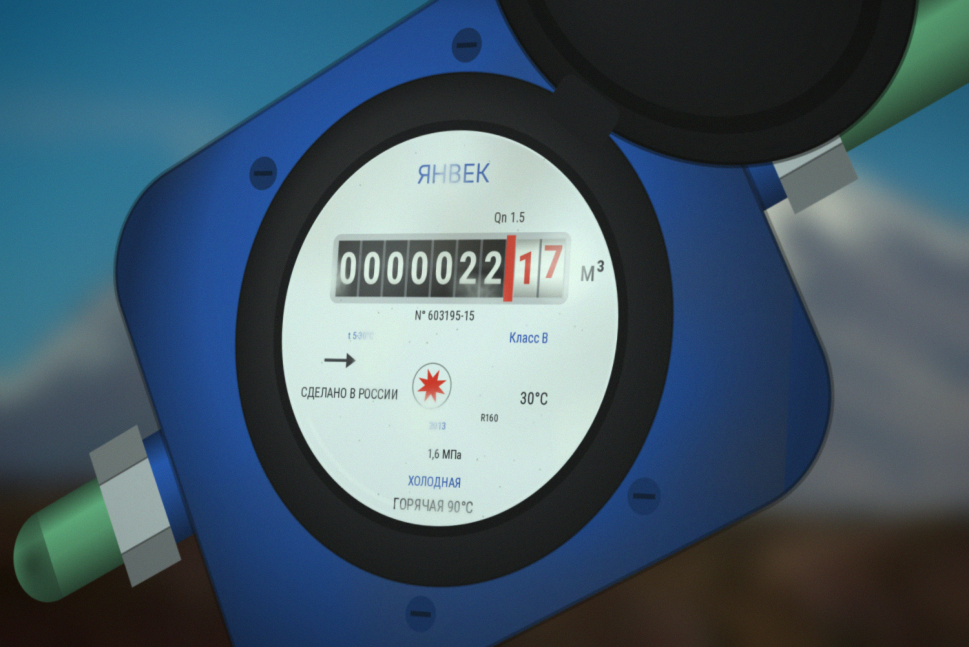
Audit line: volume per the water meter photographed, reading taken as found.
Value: 22.17 m³
